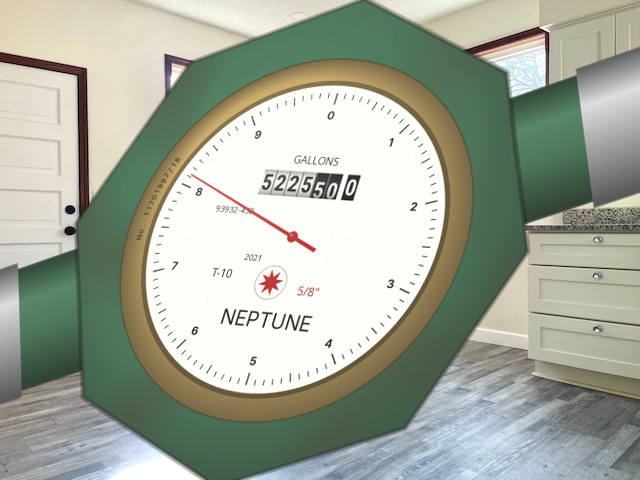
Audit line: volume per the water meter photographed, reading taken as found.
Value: 5225498.1 gal
